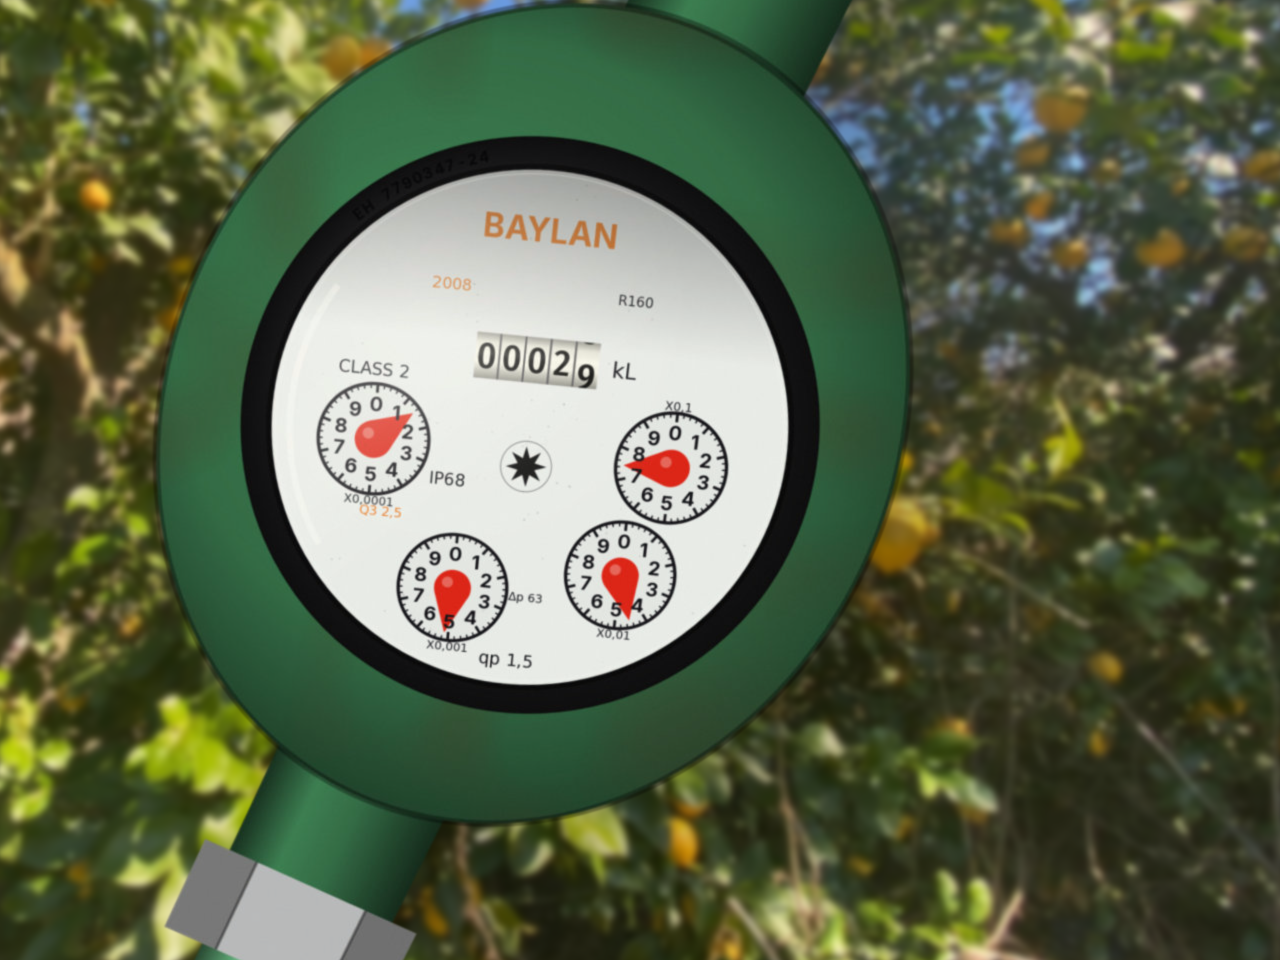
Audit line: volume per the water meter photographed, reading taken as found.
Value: 28.7451 kL
